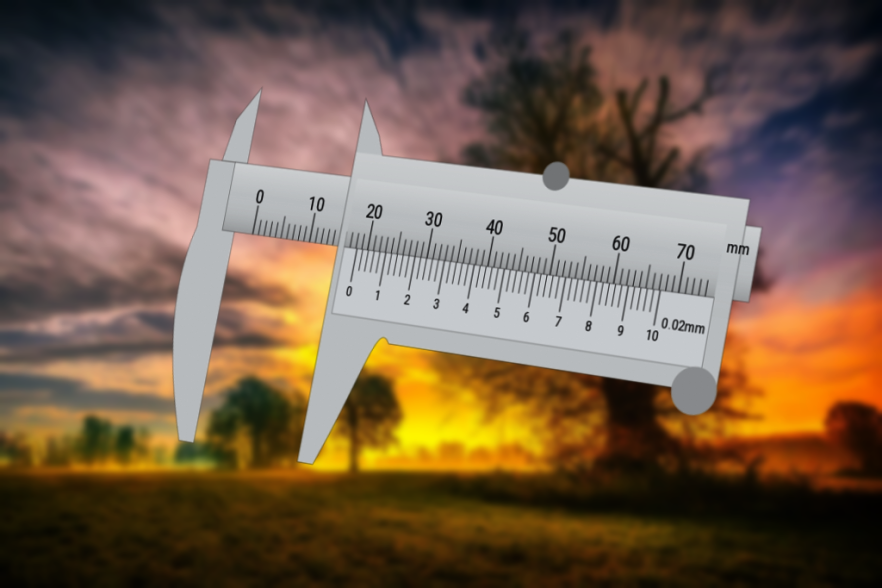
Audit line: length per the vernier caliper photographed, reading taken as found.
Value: 18.2 mm
